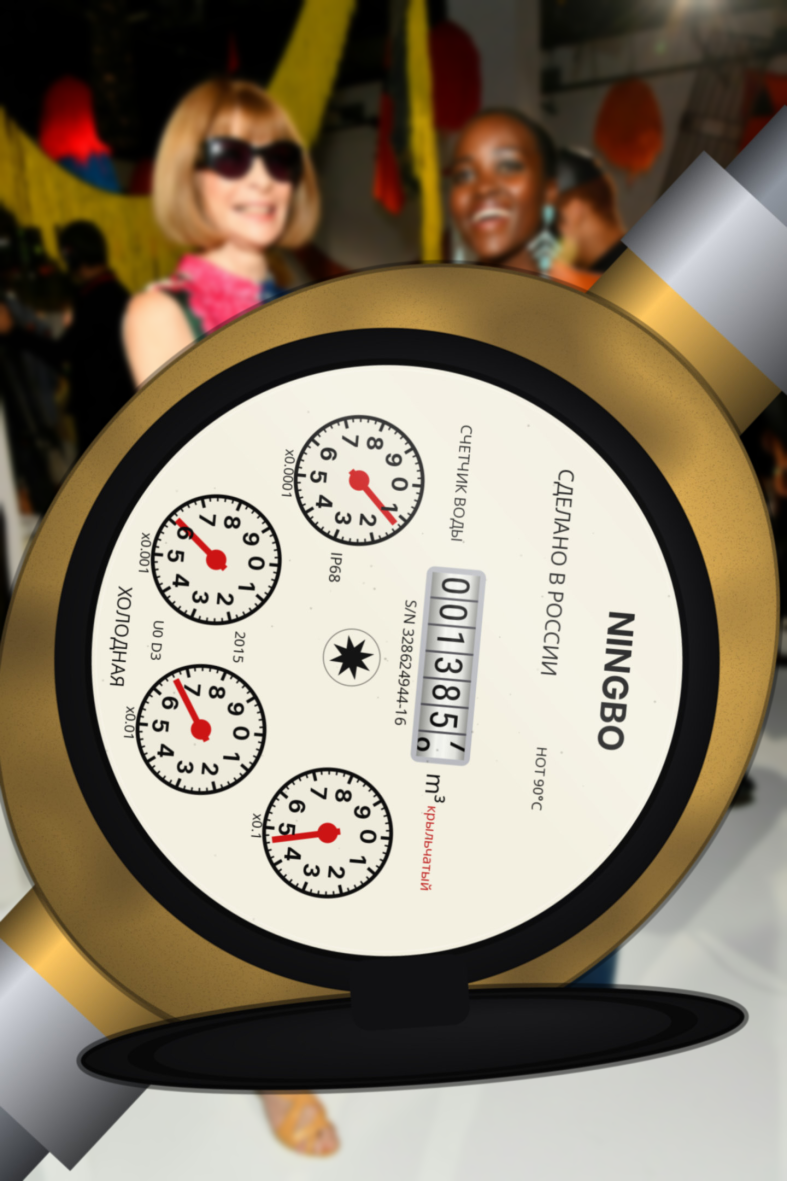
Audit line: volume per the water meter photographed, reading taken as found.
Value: 13857.4661 m³
